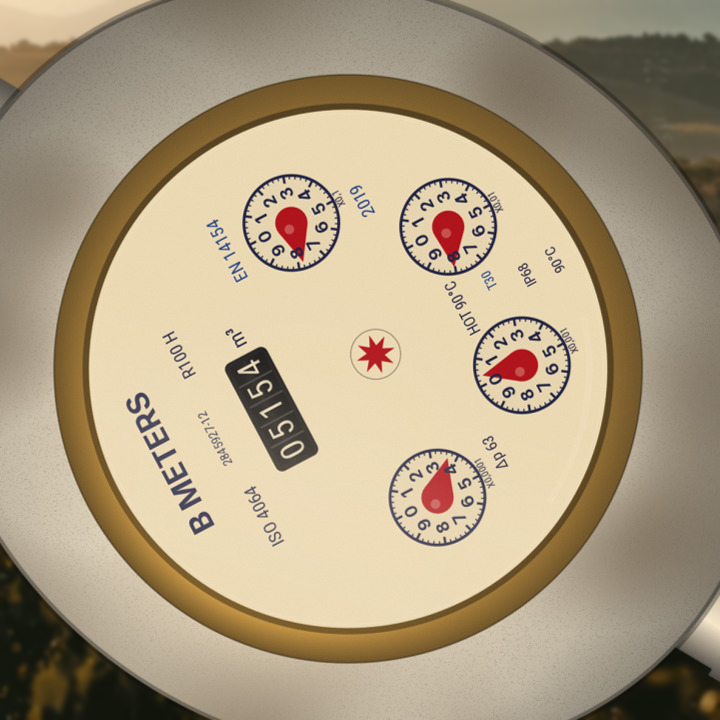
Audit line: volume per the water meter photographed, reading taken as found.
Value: 5154.7803 m³
